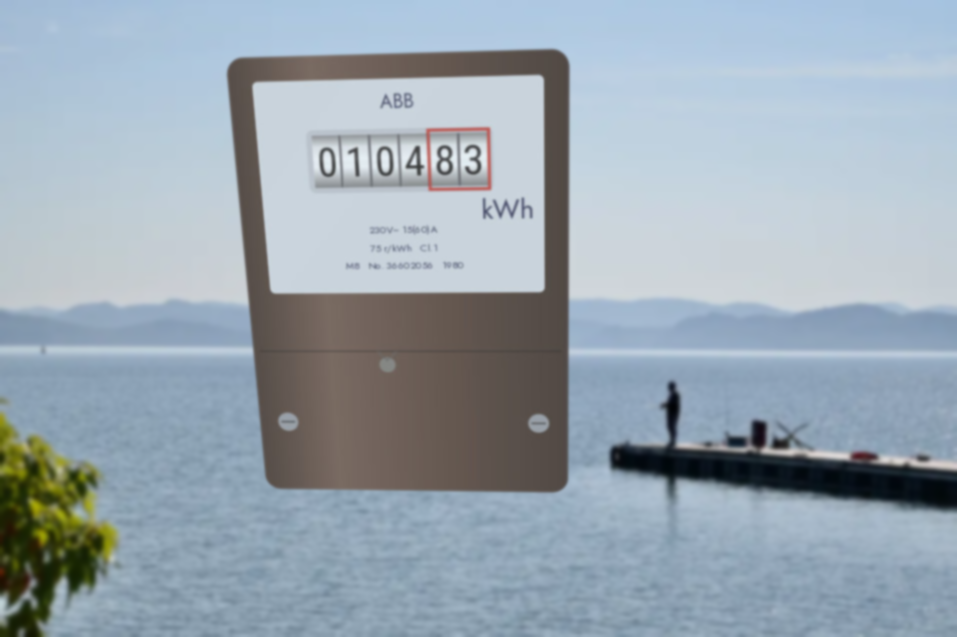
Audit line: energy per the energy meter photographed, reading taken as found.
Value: 104.83 kWh
